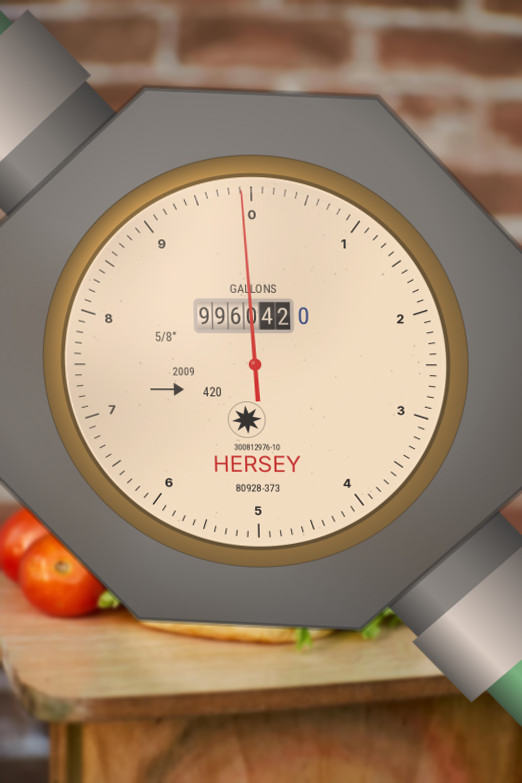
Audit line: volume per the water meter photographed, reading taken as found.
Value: 9960419.9 gal
